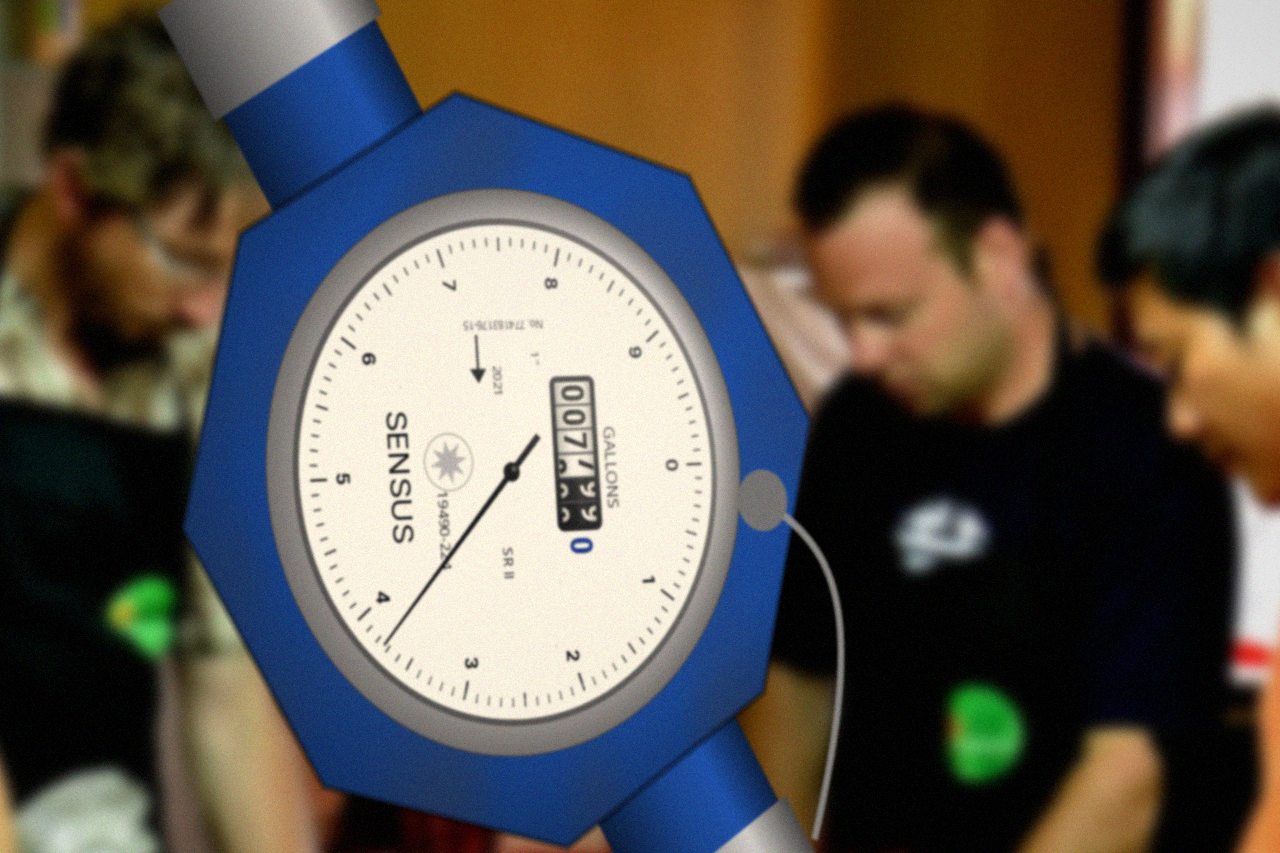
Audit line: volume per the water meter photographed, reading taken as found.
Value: 77993.7 gal
